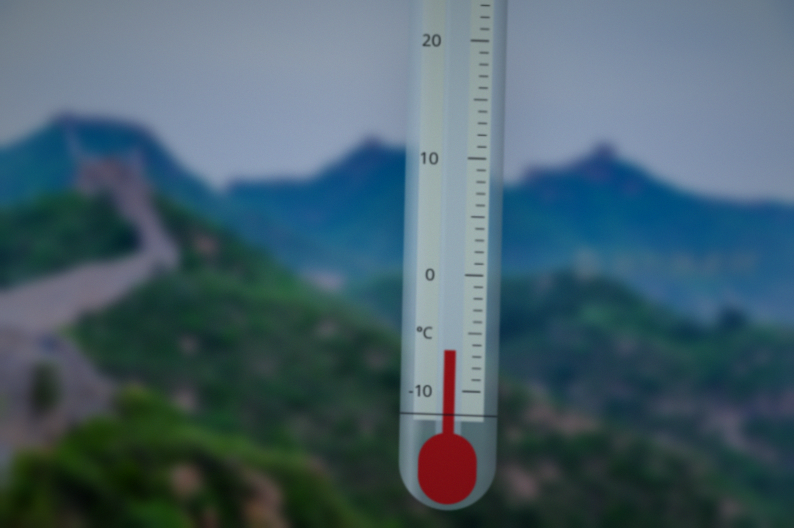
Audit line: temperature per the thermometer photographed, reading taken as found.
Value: -6.5 °C
